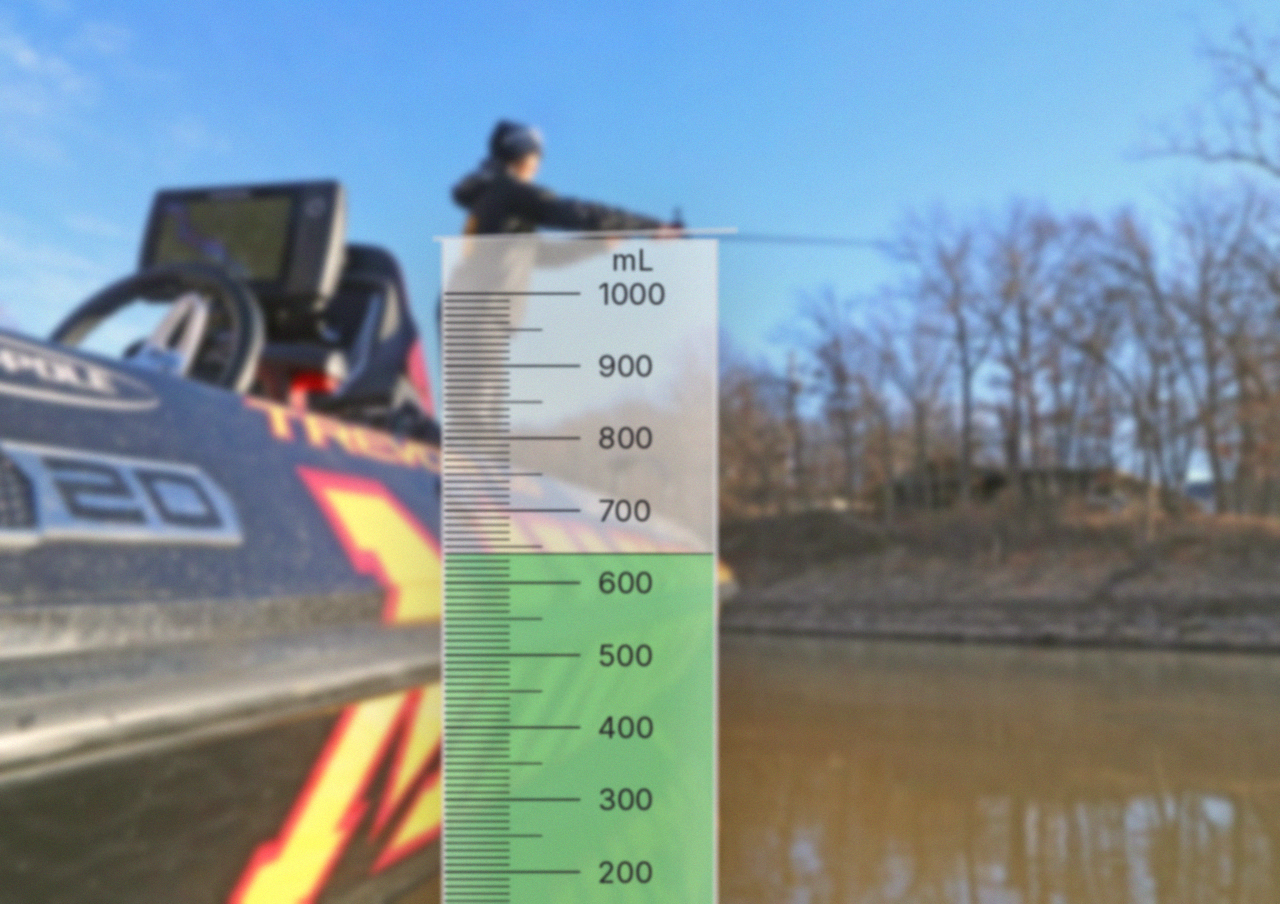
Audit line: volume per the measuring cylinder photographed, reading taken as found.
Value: 640 mL
